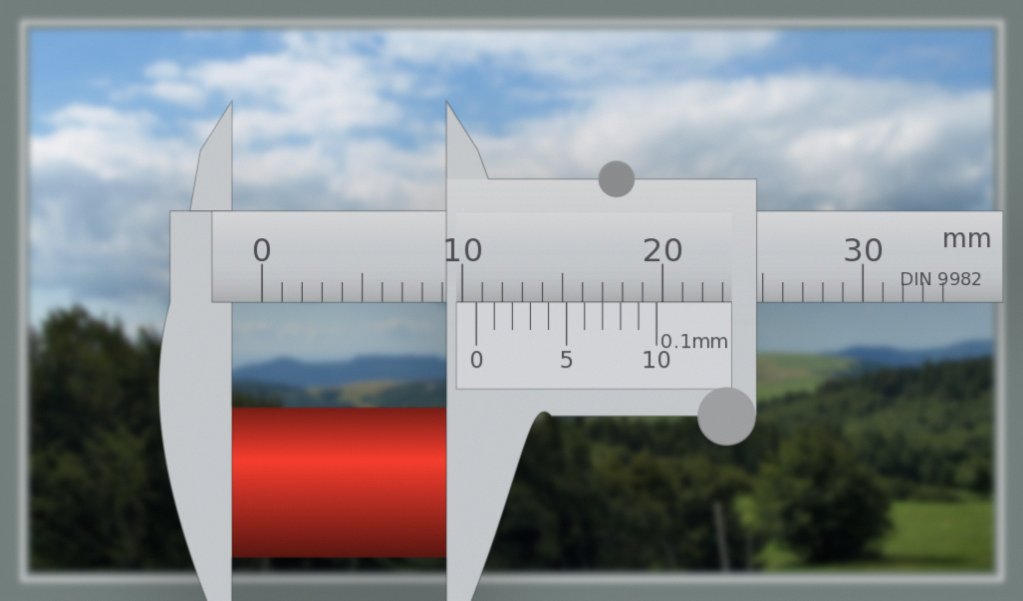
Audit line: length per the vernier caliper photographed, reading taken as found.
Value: 10.7 mm
